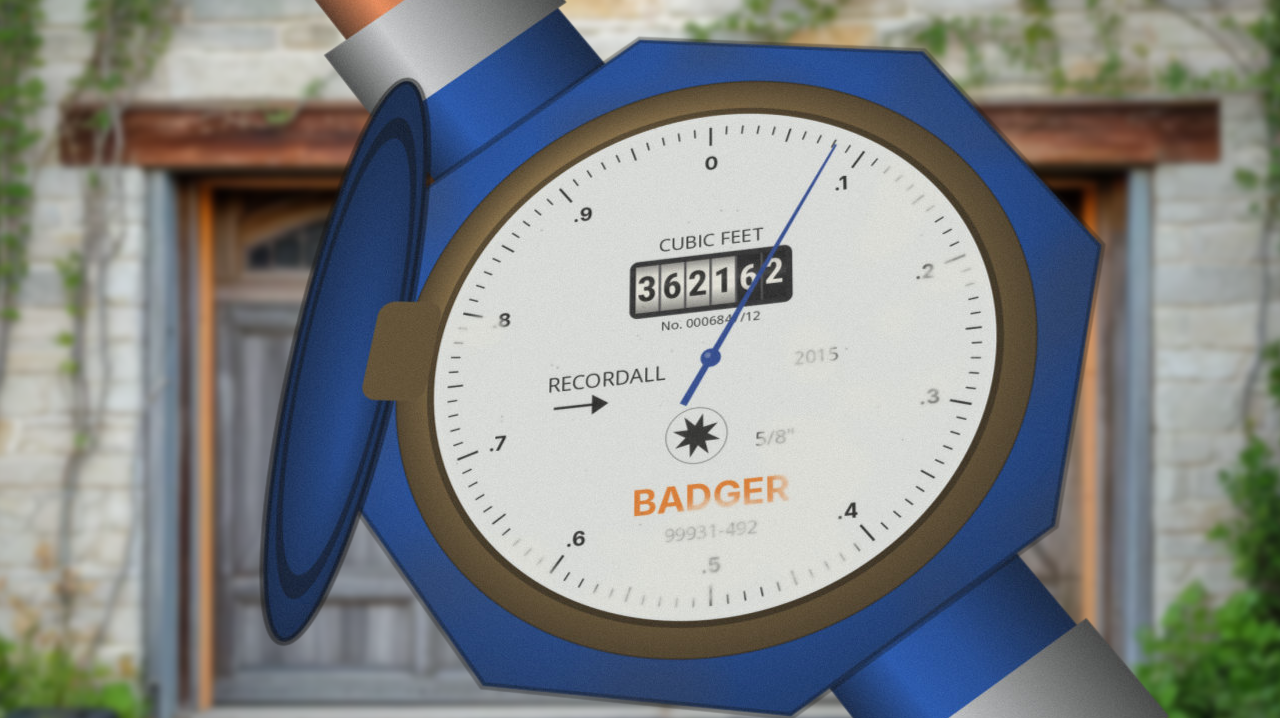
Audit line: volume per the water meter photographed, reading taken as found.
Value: 362162.08 ft³
